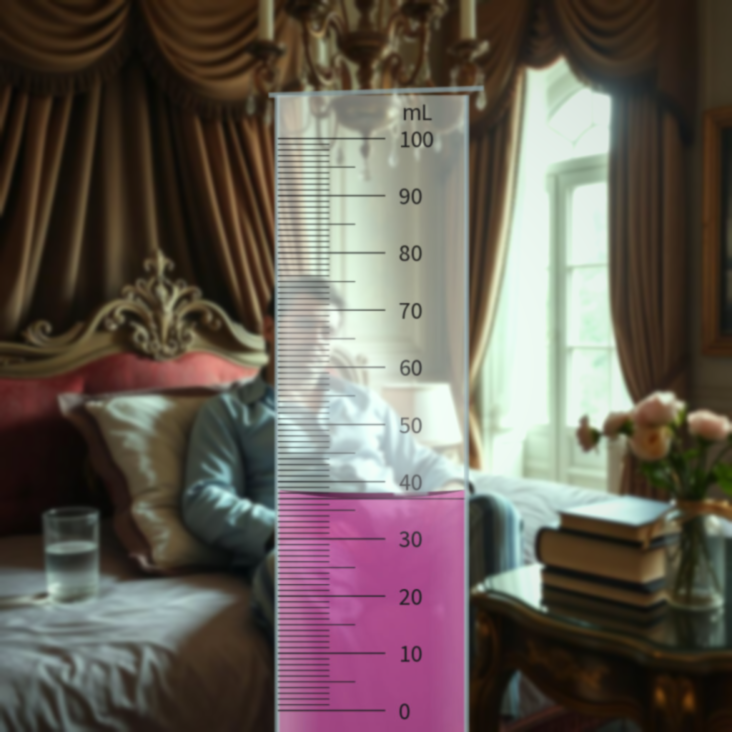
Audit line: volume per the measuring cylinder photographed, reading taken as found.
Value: 37 mL
